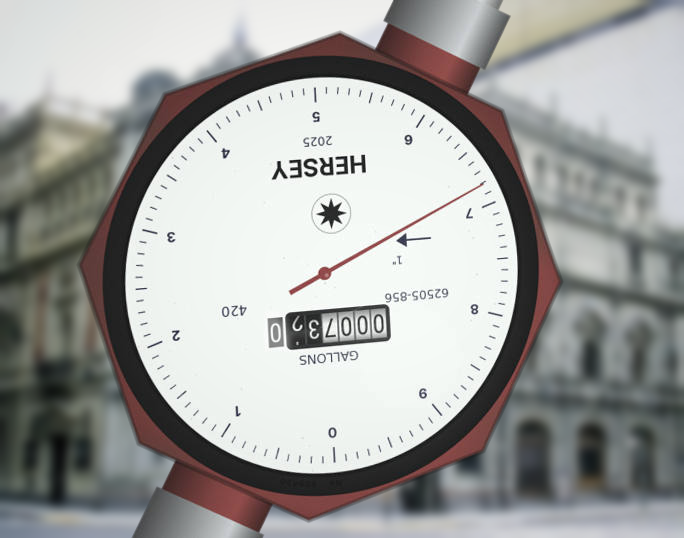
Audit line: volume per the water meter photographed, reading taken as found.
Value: 7316.8 gal
